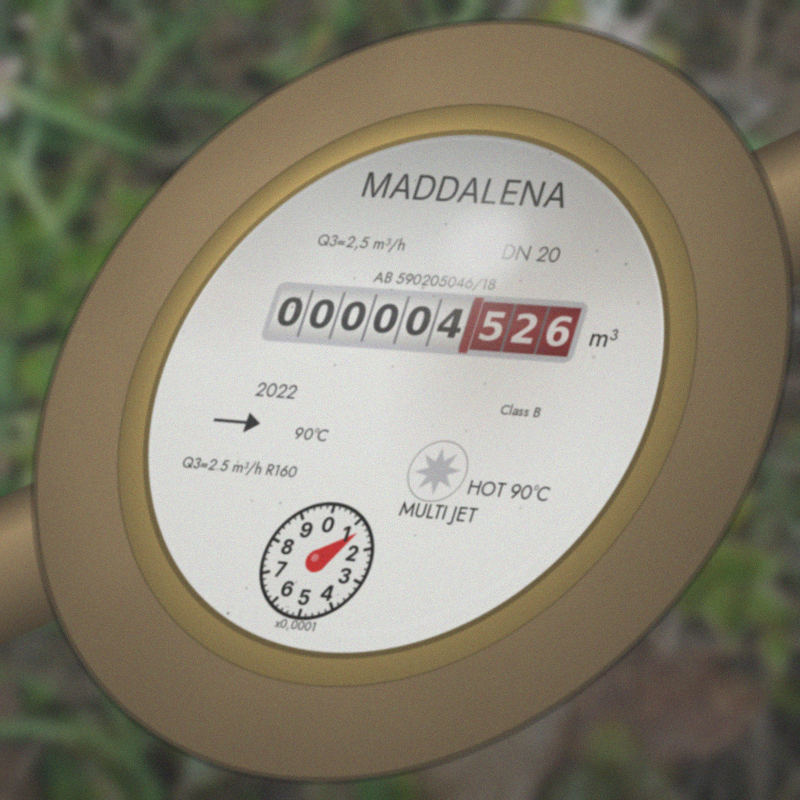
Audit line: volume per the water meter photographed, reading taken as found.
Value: 4.5261 m³
